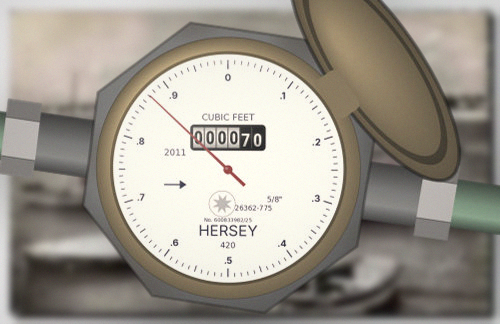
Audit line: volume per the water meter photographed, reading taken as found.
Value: 69.87 ft³
